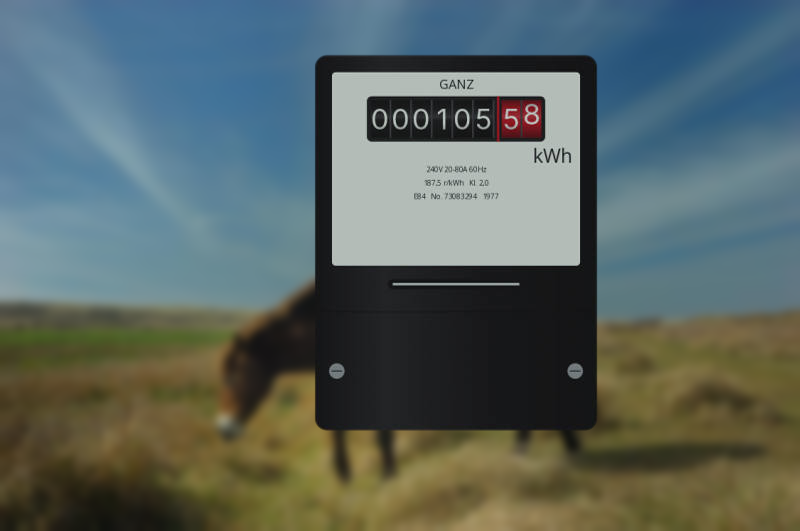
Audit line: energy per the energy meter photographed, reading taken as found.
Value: 105.58 kWh
